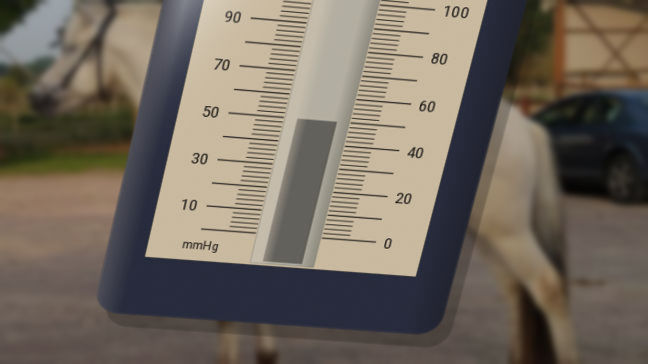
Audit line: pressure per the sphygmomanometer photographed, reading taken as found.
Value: 50 mmHg
